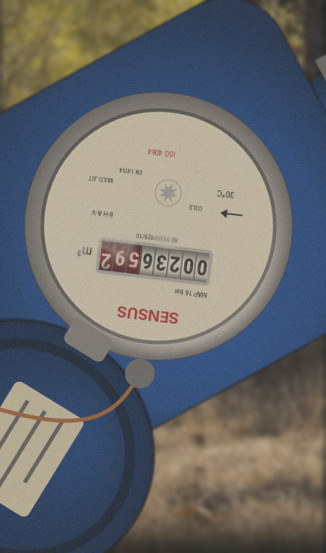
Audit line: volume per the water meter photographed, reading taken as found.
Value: 236.592 m³
